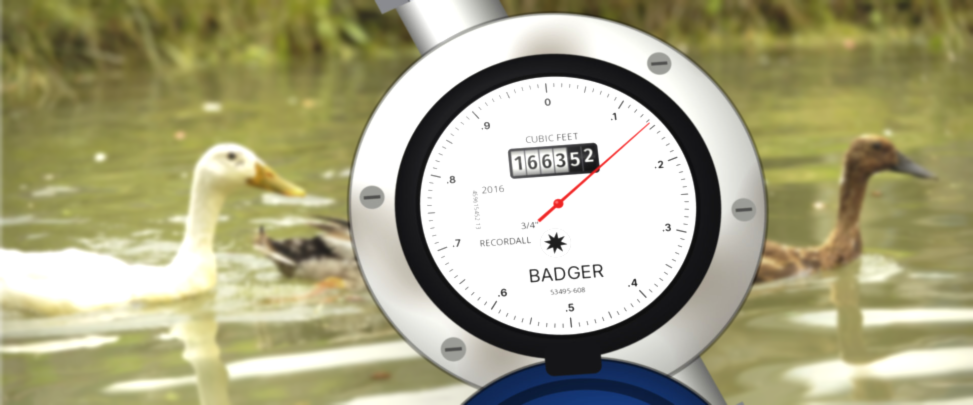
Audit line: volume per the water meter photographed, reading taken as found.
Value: 166352.14 ft³
